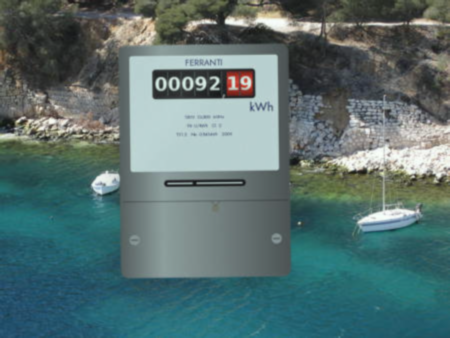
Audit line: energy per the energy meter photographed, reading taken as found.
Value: 92.19 kWh
